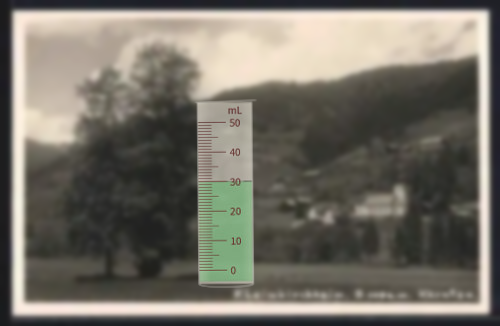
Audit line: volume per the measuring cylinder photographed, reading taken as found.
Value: 30 mL
